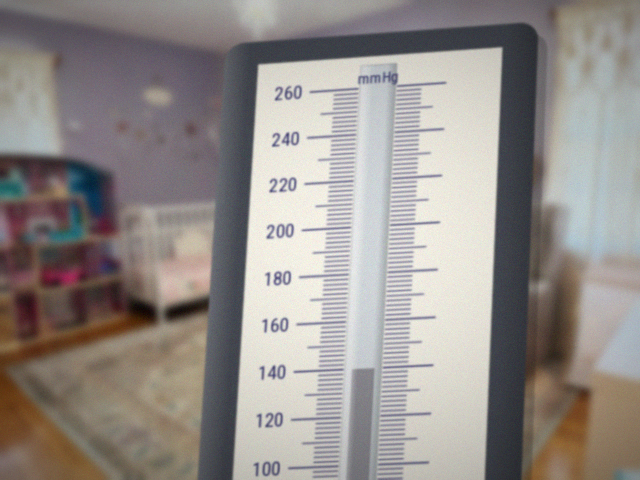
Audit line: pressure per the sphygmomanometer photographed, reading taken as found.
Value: 140 mmHg
